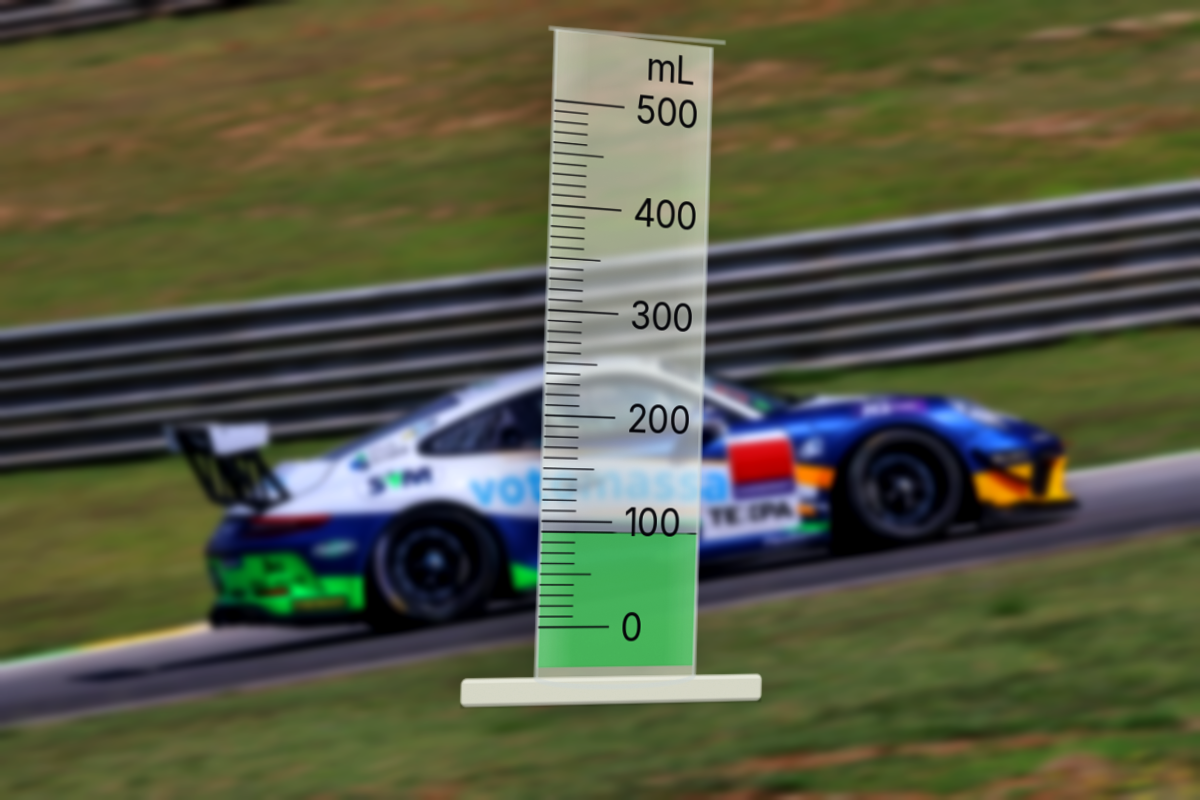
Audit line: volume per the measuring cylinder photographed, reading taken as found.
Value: 90 mL
